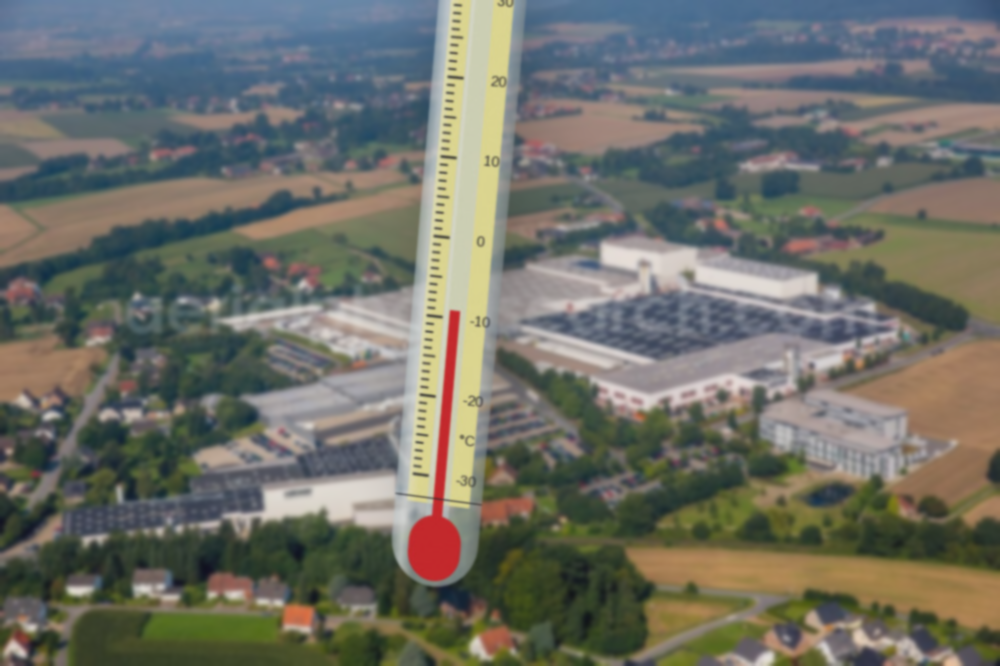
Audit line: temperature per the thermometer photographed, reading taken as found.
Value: -9 °C
